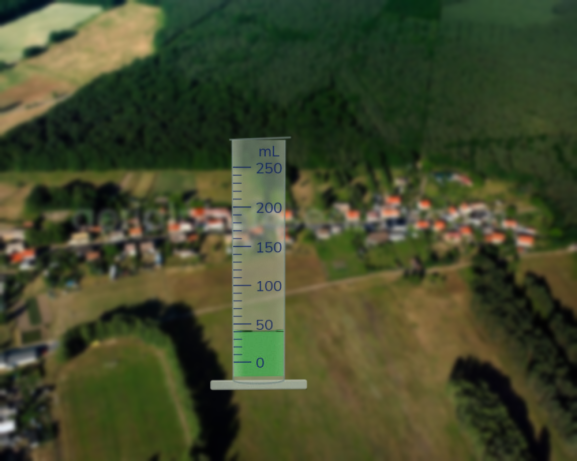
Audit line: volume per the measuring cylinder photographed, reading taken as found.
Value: 40 mL
